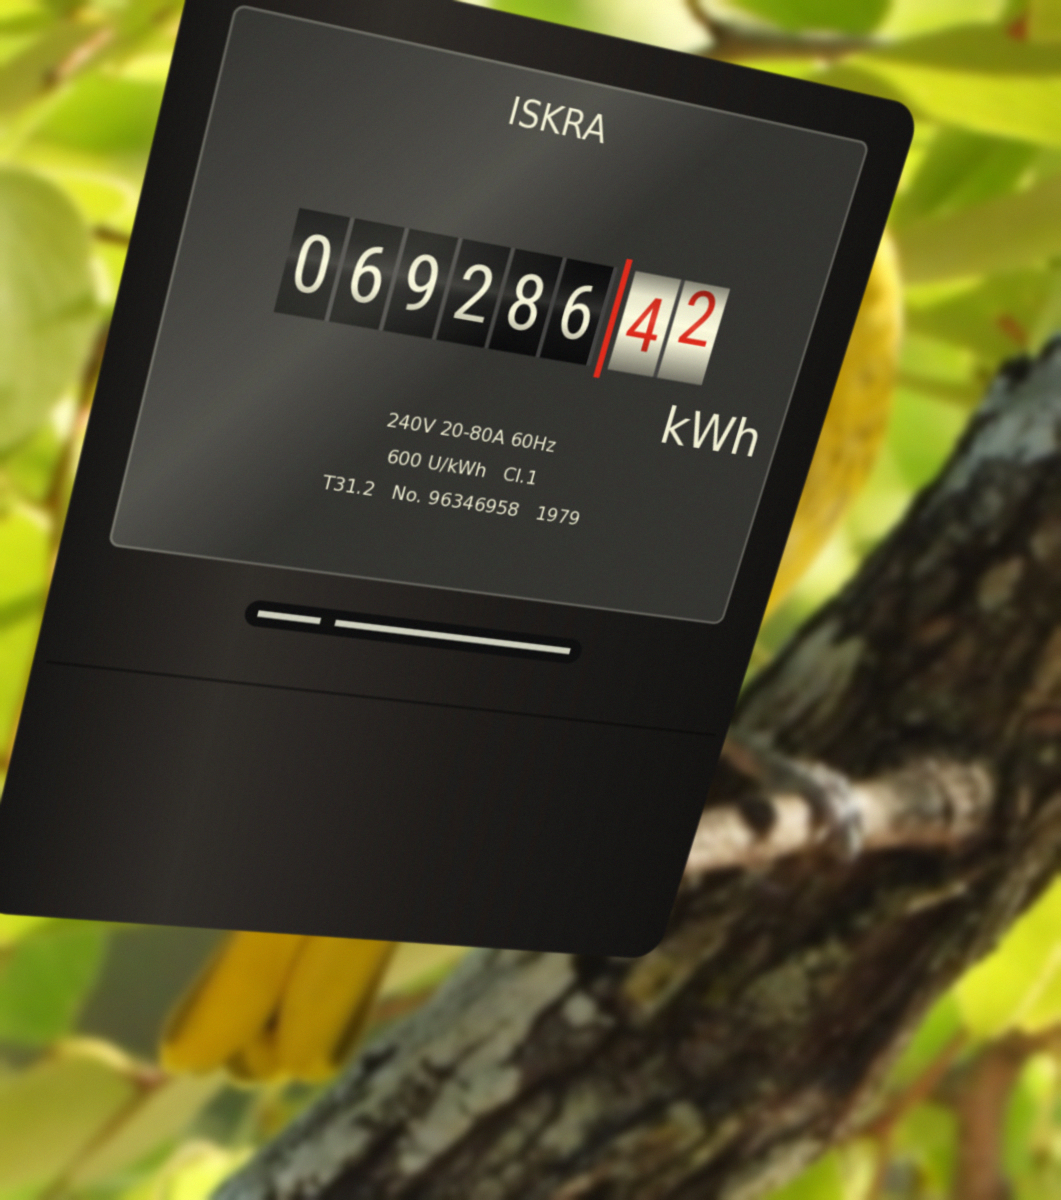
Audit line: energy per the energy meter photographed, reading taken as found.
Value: 69286.42 kWh
